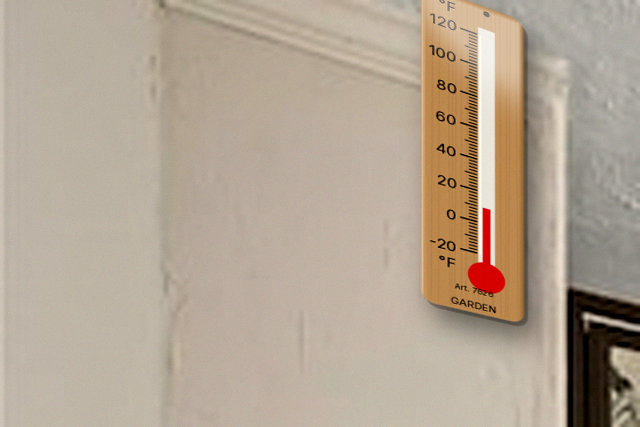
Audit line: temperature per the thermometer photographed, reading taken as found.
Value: 10 °F
